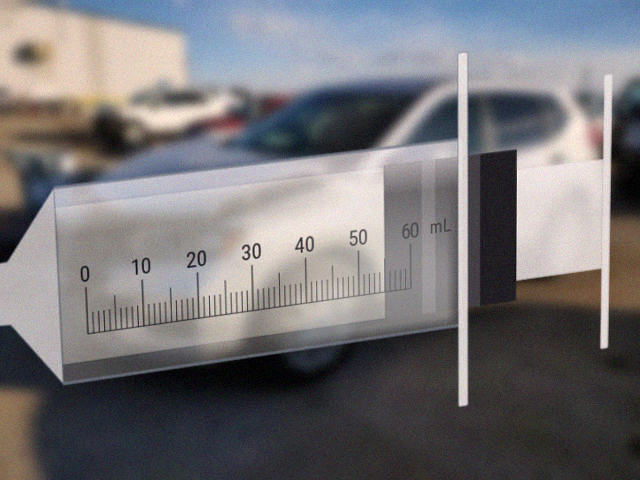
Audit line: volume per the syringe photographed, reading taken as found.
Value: 55 mL
